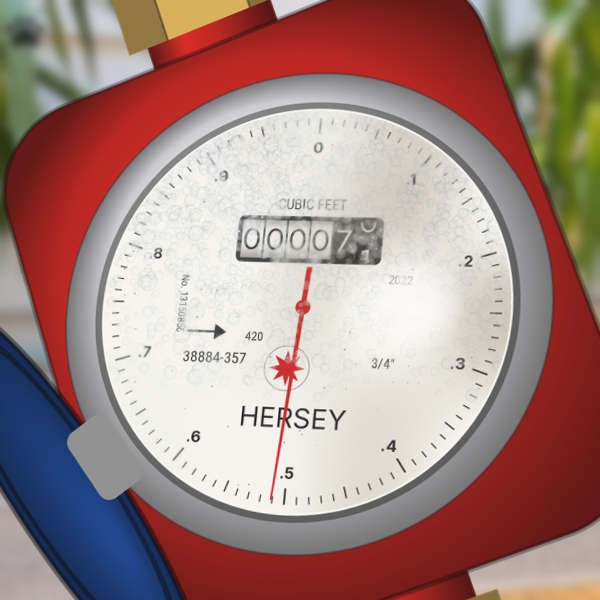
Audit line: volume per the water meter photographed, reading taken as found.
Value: 70.51 ft³
